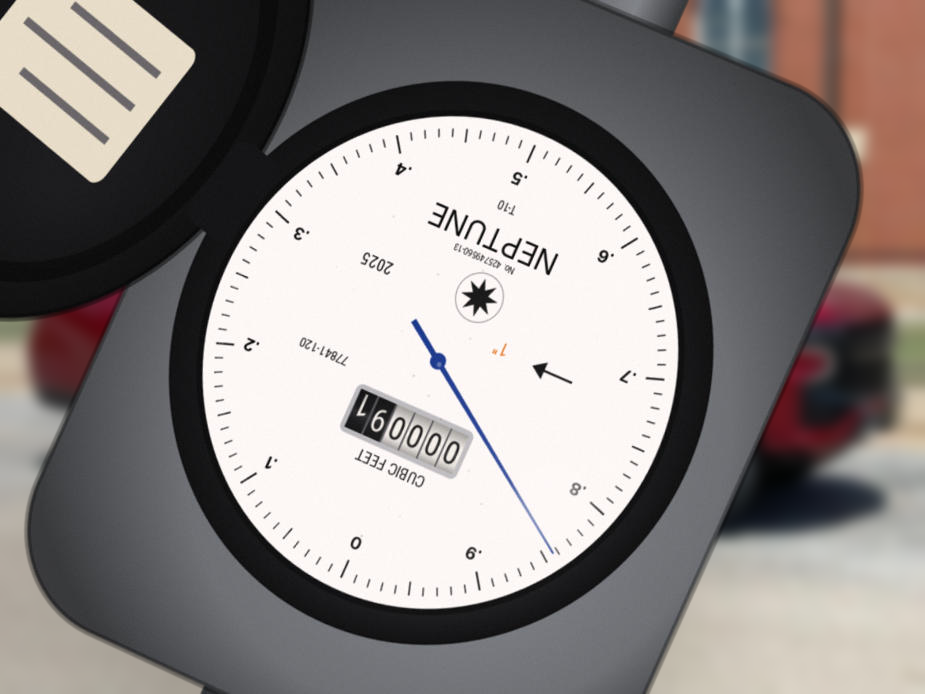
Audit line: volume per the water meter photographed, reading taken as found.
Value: 90.84 ft³
